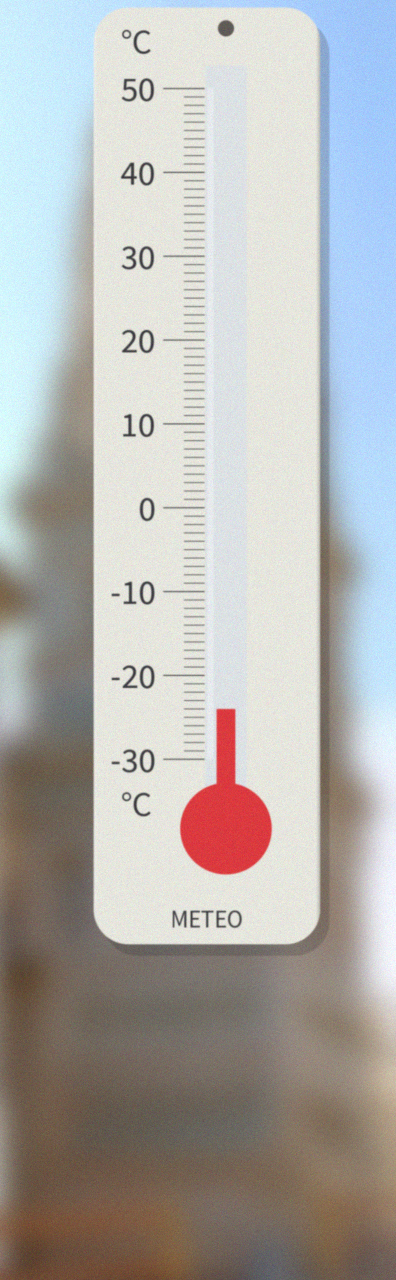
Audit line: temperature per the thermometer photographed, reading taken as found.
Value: -24 °C
